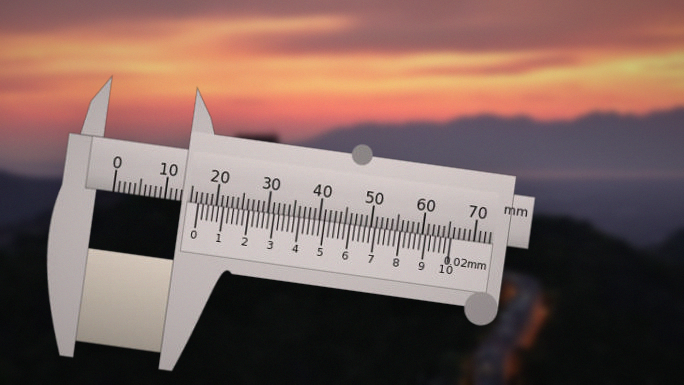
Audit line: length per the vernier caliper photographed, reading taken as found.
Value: 16.5 mm
